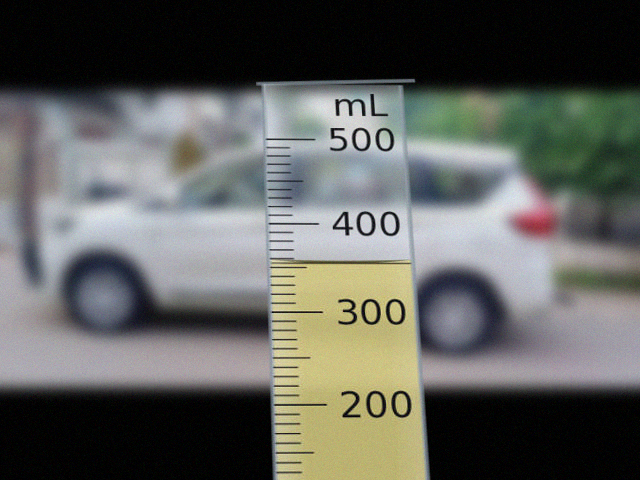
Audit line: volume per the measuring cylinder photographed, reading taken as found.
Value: 355 mL
